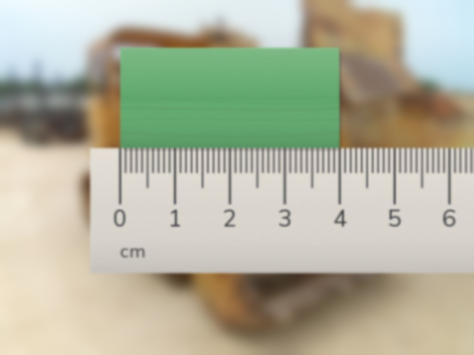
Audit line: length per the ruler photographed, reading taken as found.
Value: 4 cm
